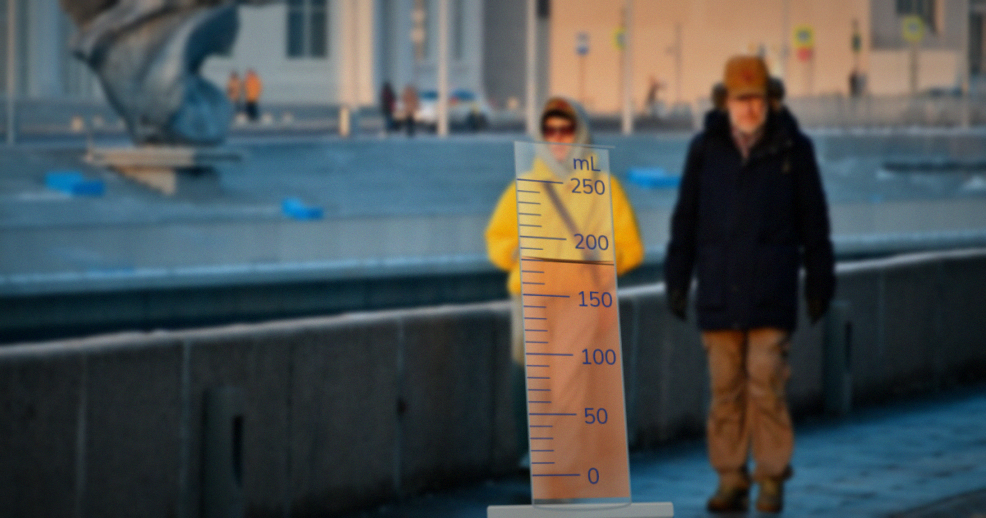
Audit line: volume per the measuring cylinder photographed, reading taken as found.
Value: 180 mL
